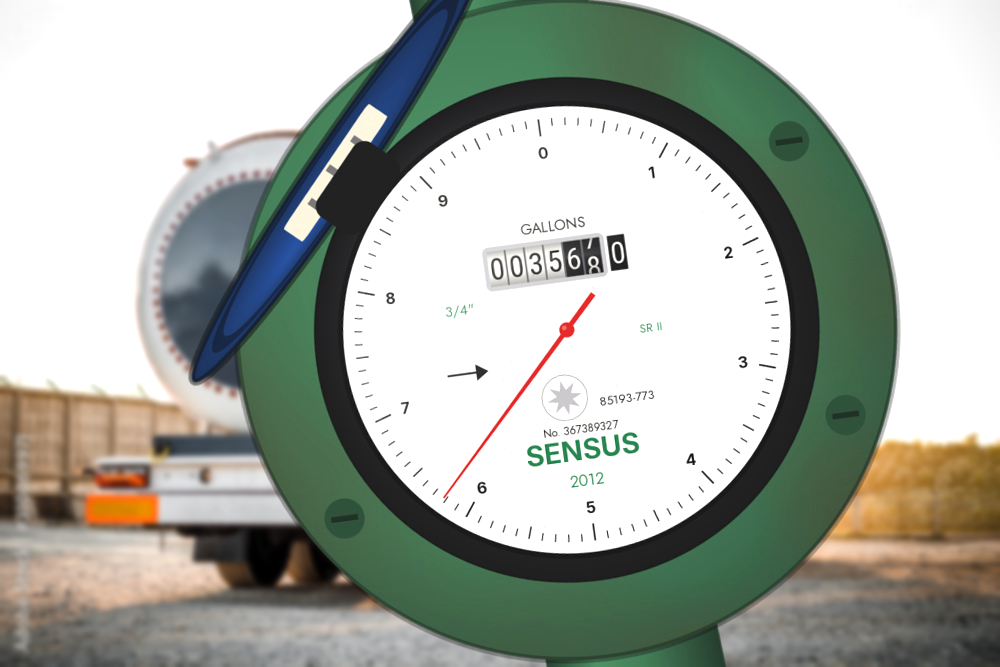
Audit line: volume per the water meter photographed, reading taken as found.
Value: 35676.2 gal
